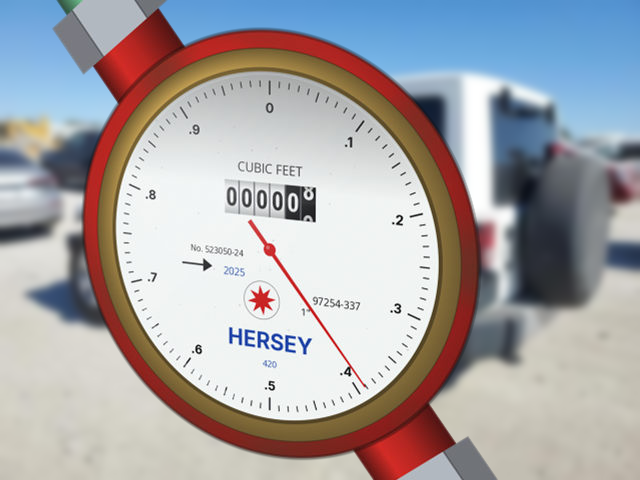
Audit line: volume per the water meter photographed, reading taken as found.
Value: 8.39 ft³
